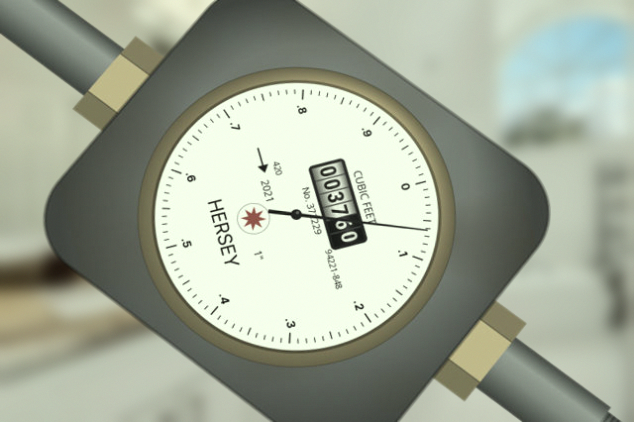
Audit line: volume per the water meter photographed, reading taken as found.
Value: 3760.06 ft³
